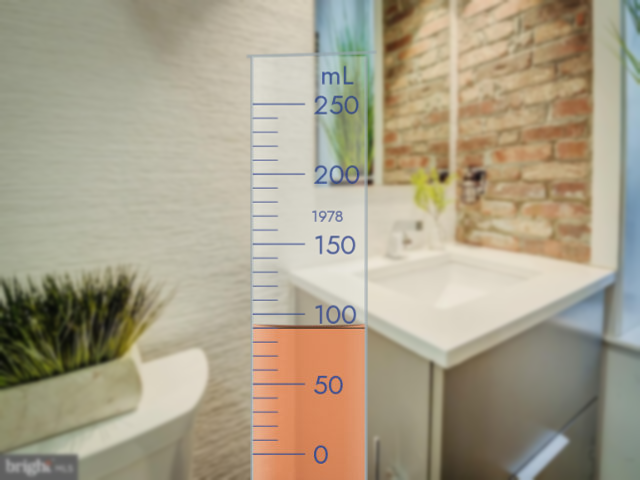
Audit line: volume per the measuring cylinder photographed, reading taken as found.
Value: 90 mL
